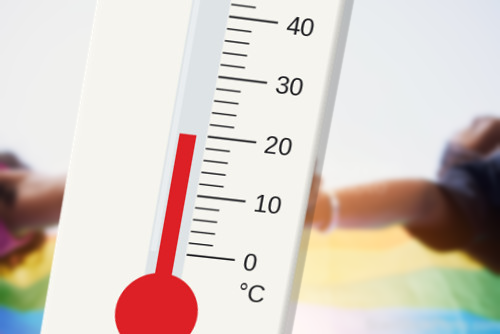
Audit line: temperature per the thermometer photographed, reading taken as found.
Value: 20 °C
